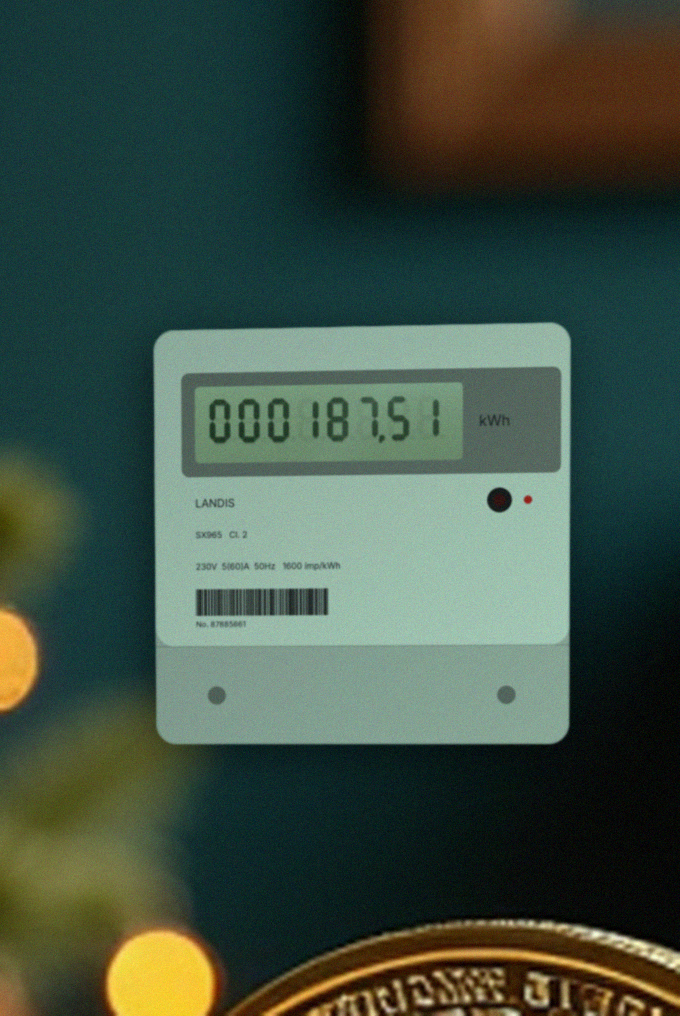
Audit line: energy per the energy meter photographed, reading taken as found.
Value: 187.51 kWh
